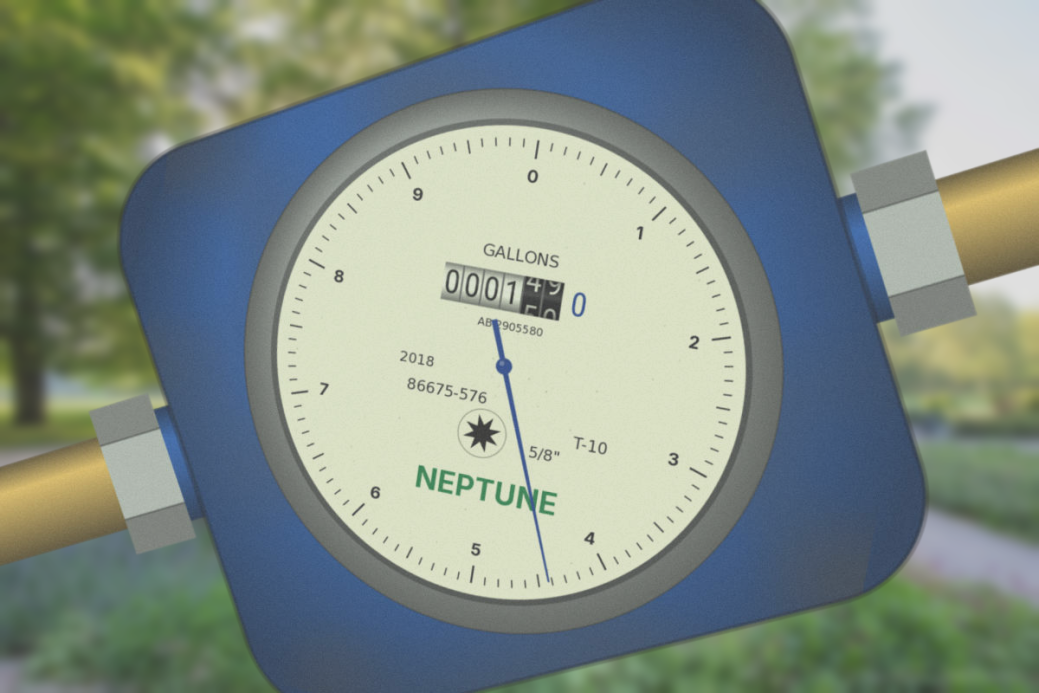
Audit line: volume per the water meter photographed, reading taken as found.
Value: 1494.4 gal
